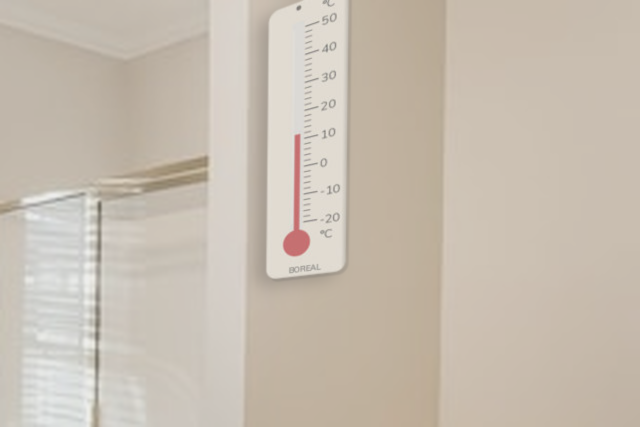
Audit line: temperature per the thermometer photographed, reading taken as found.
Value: 12 °C
